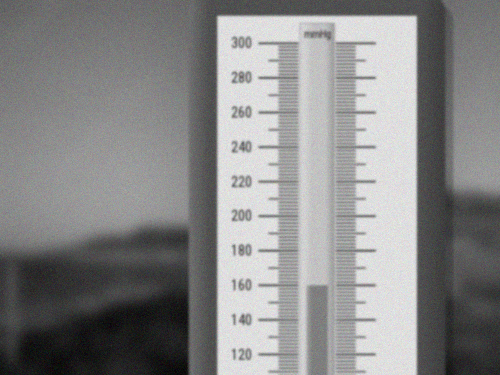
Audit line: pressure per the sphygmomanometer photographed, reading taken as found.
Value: 160 mmHg
